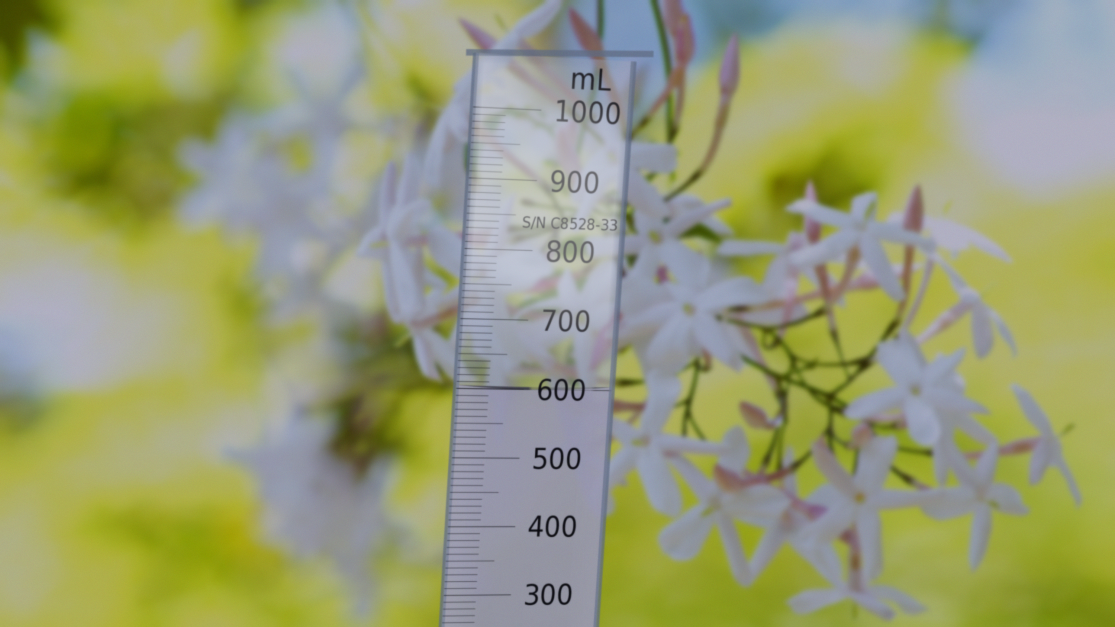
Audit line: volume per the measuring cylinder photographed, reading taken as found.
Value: 600 mL
